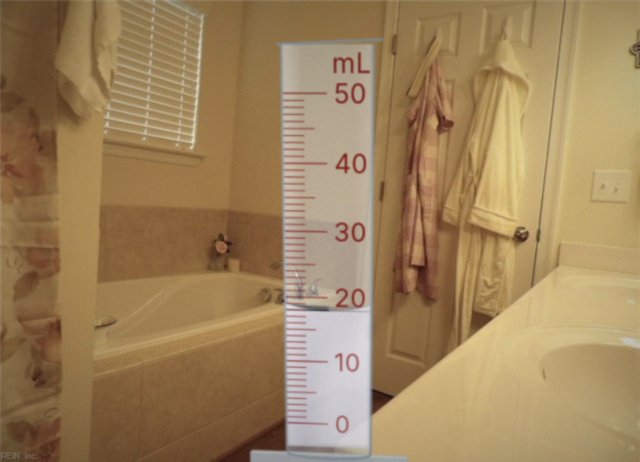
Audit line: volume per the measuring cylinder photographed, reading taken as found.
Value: 18 mL
